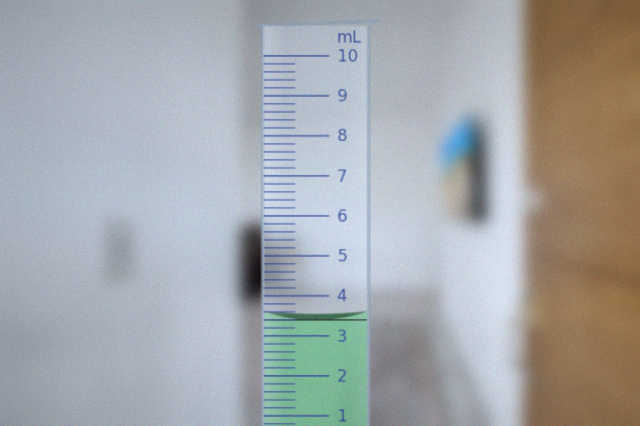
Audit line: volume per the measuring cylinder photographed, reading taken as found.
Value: 3.4 mL
